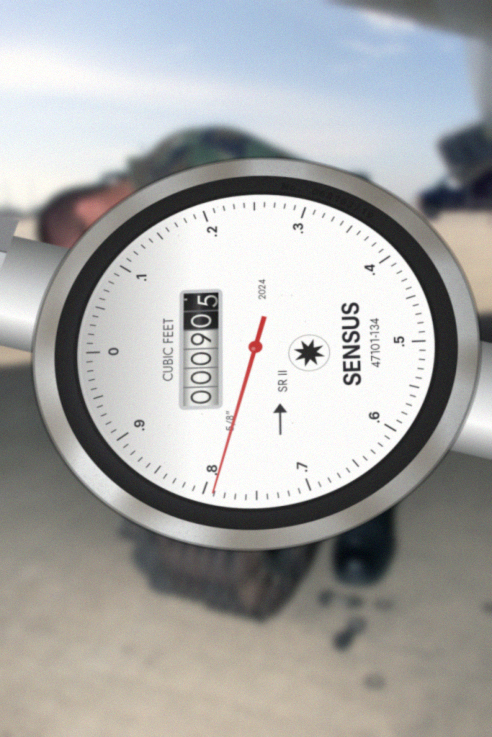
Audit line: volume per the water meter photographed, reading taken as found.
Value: 904.79 ft³
